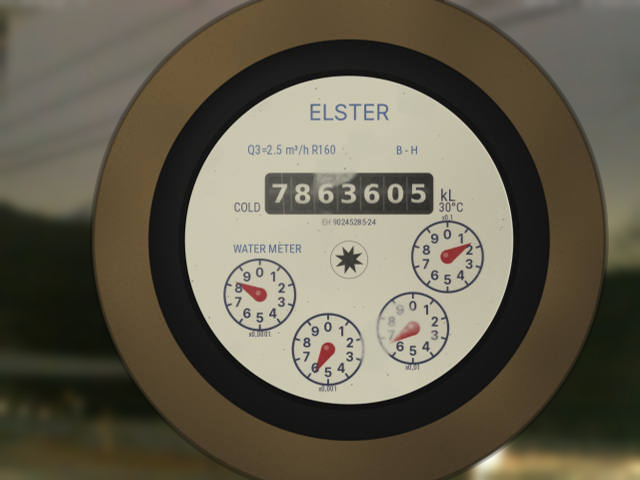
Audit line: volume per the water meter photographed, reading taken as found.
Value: 7863605.1658 kL
